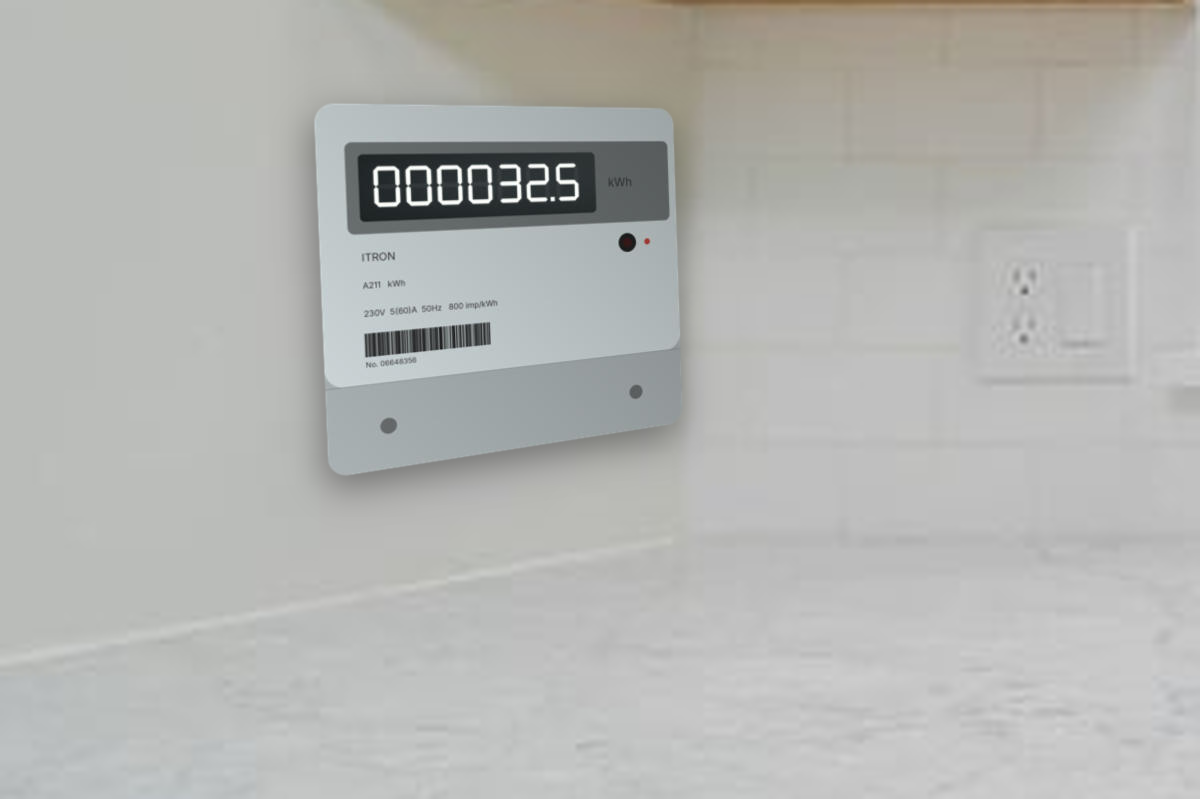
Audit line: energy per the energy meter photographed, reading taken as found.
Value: 32.5 kWh
